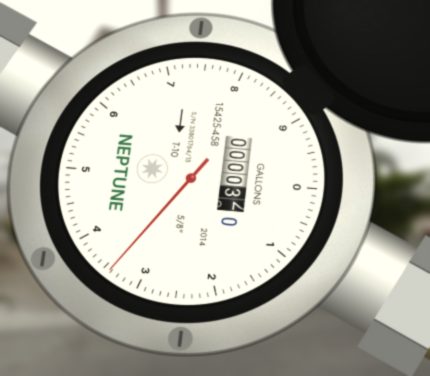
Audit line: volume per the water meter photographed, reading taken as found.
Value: 323.4 gal
